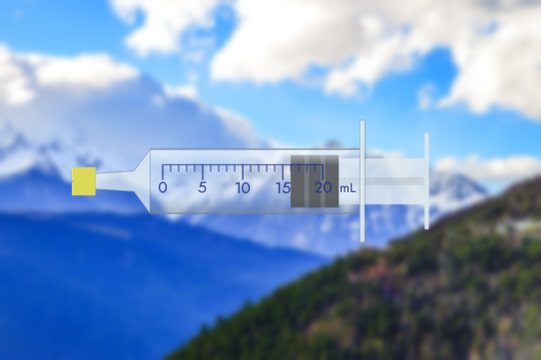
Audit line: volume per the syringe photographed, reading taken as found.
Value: 16 mL
